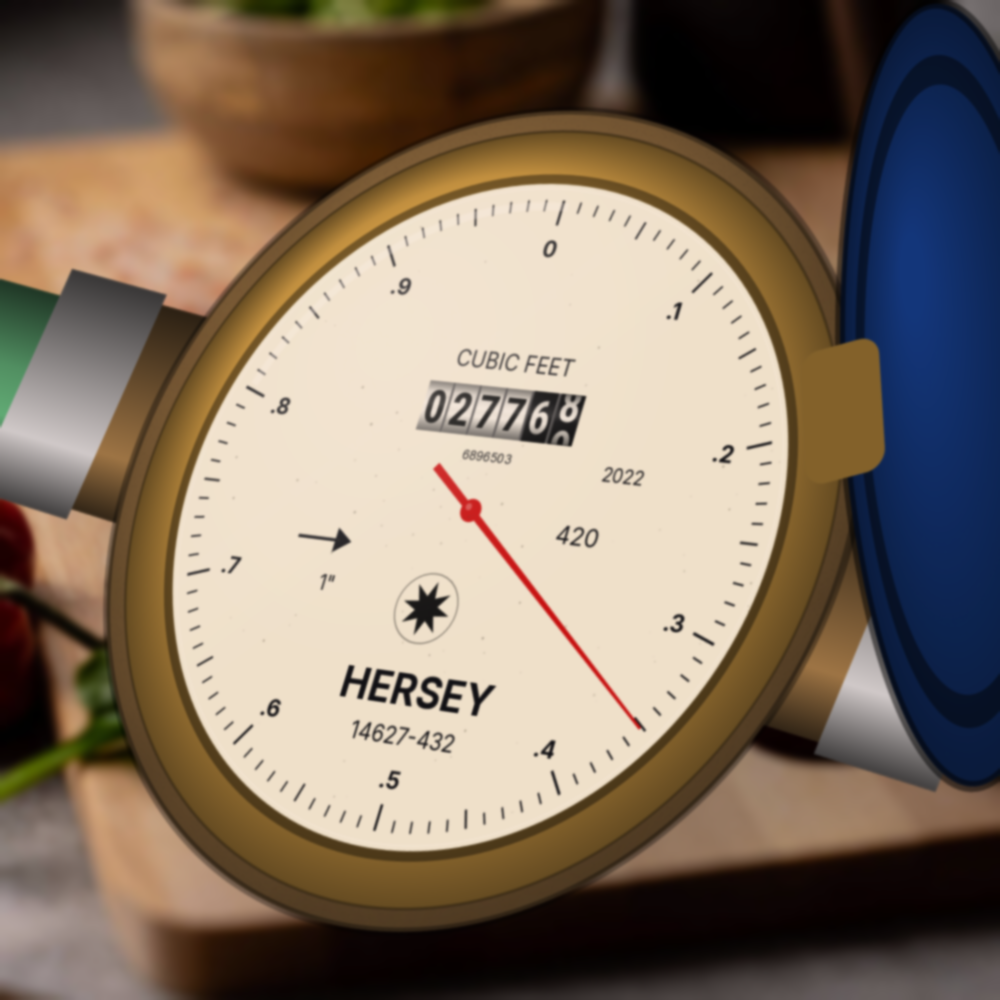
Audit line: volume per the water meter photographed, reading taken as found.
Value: 27768.35 ft³
